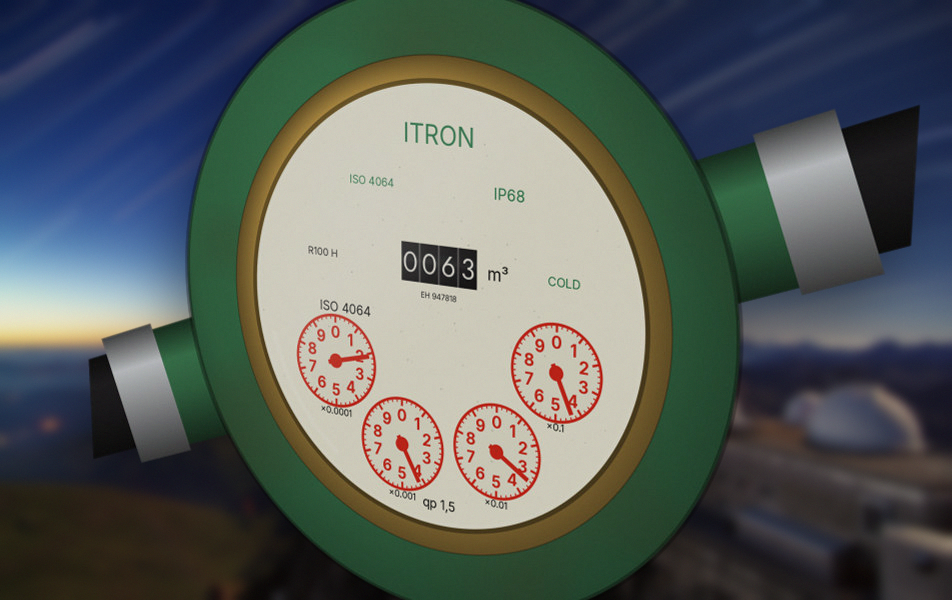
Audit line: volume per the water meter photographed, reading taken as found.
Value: 63.4342 m³
